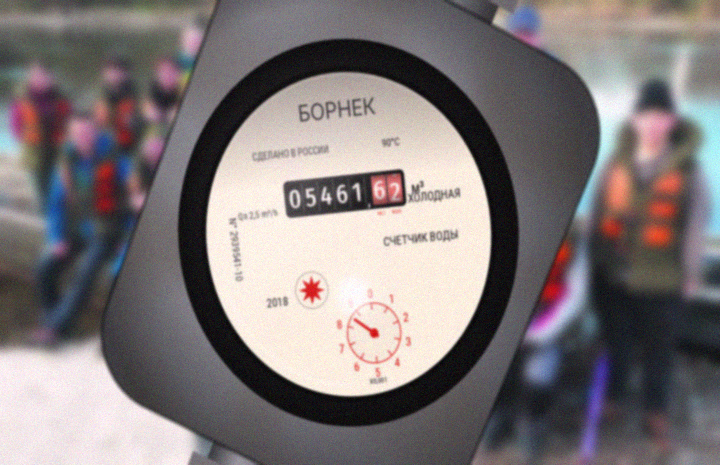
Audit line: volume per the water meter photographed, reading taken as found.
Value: 5461.618 m³
